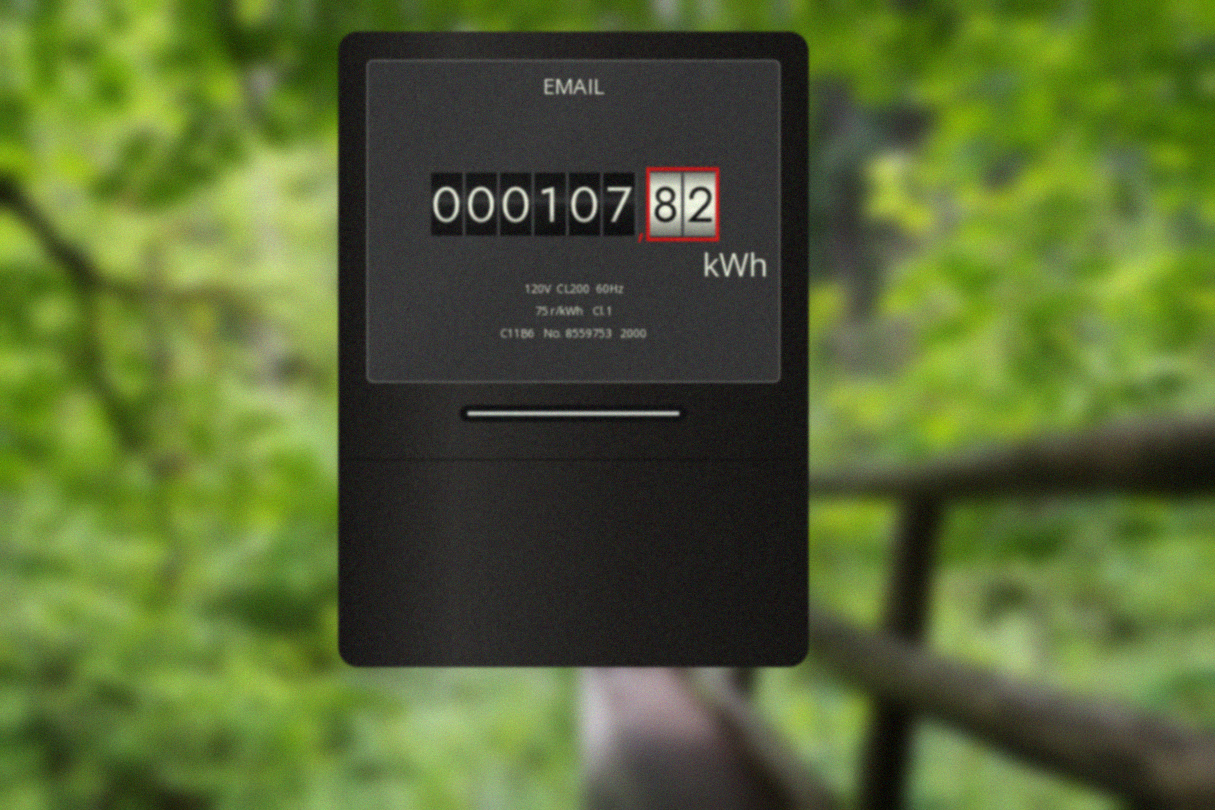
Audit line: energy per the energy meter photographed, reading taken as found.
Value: 107.82 kWh
